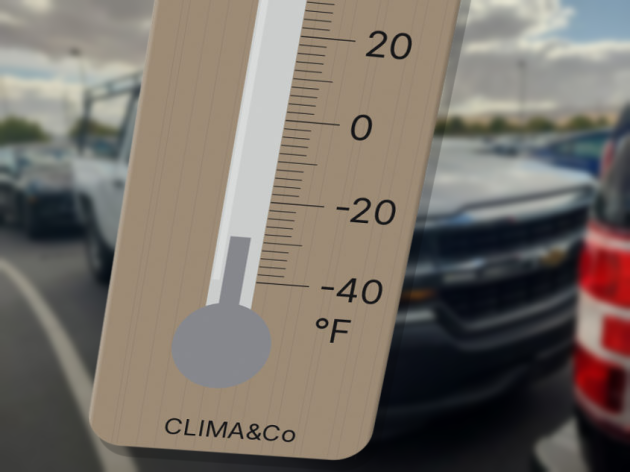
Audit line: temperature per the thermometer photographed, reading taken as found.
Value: -29 °F
